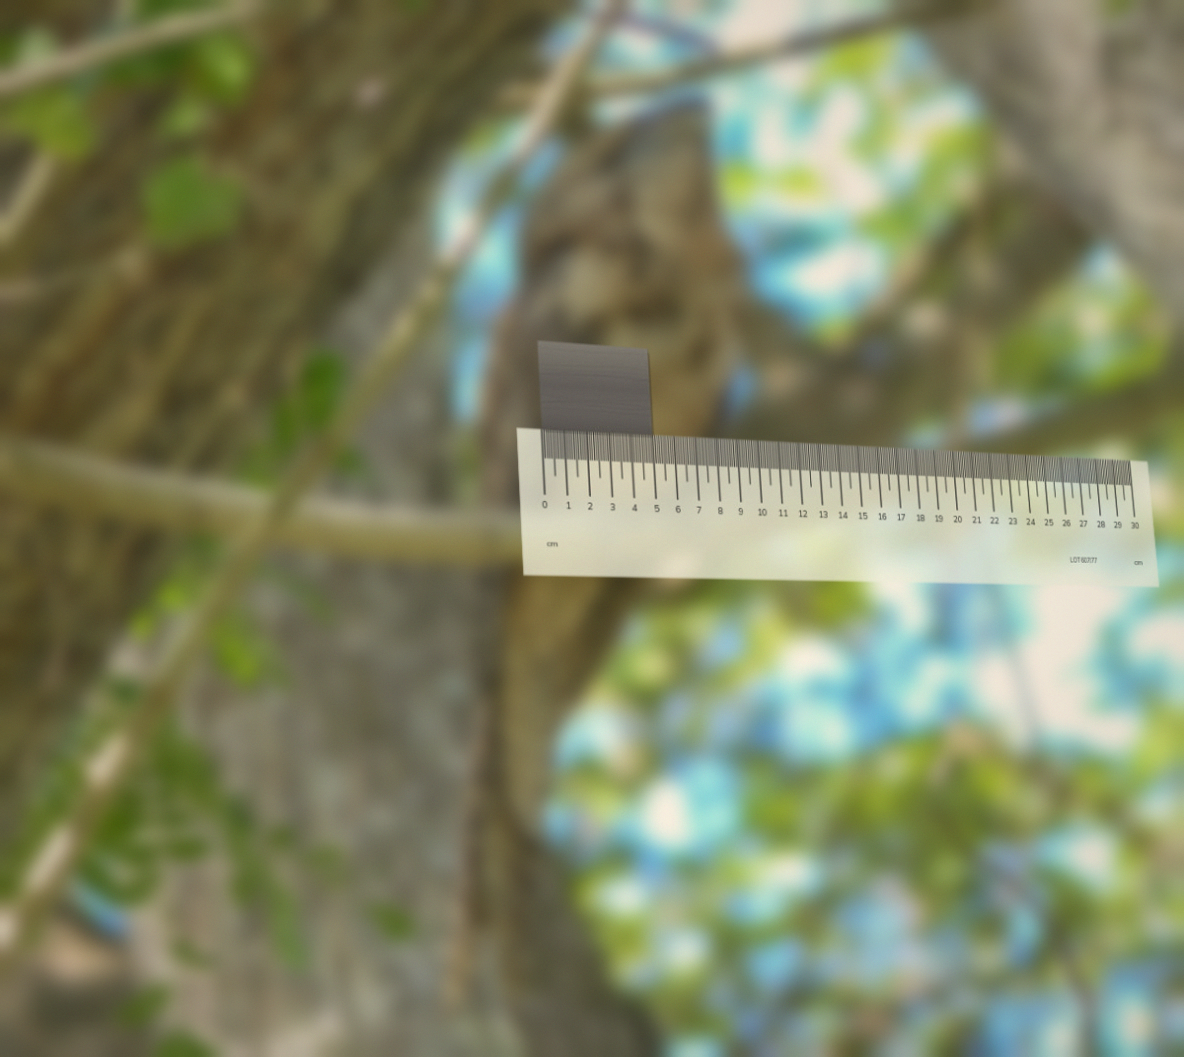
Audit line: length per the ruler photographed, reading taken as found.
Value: 5 cm
